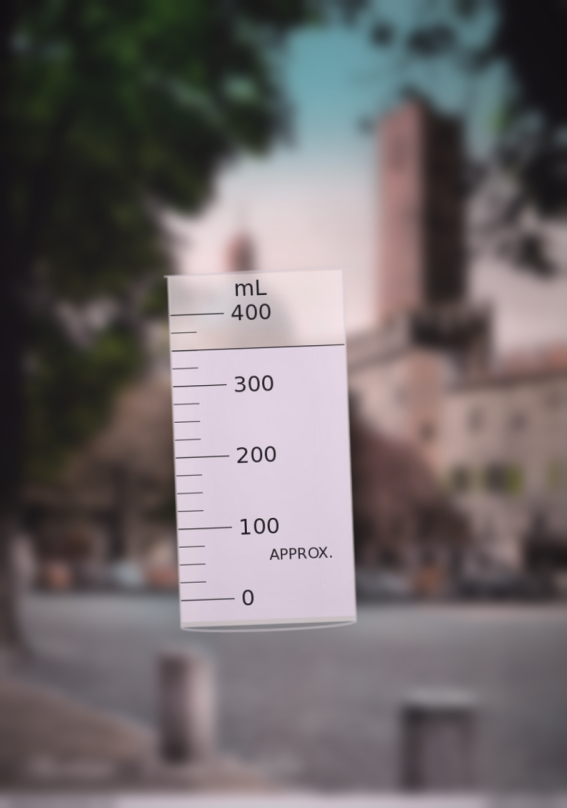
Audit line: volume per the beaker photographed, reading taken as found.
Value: 350 mL
